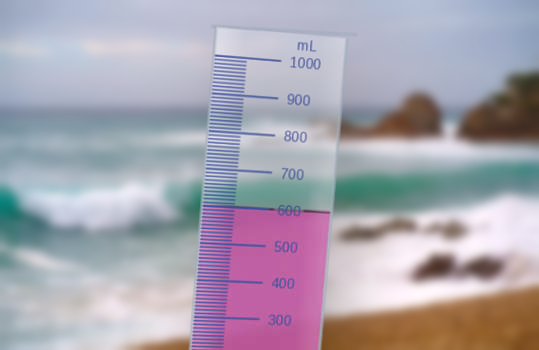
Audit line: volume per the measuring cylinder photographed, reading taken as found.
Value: 600 mL
